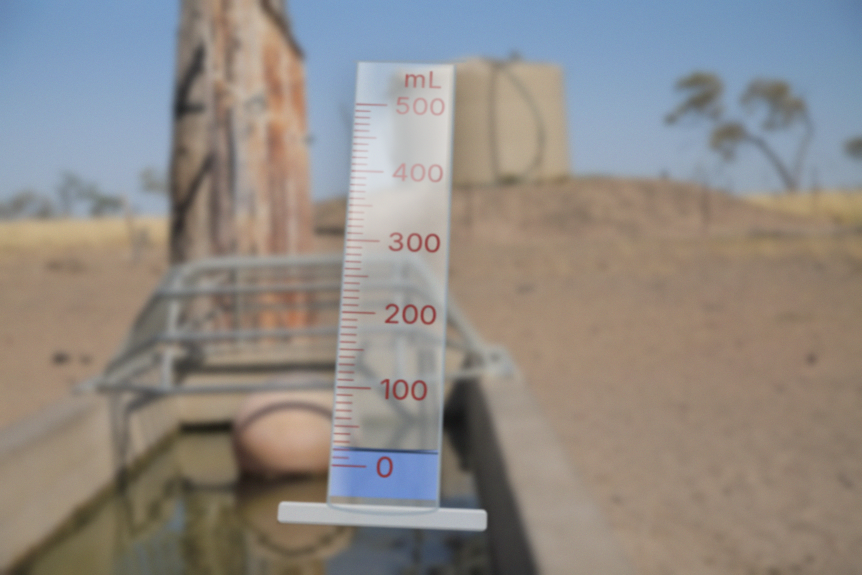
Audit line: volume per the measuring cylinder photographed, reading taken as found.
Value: 20 mL
